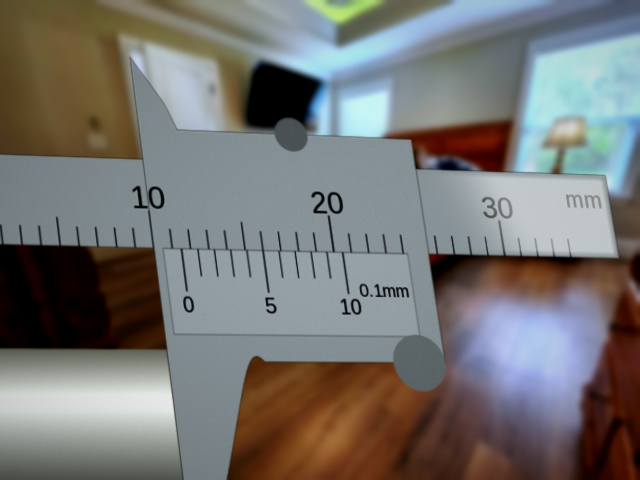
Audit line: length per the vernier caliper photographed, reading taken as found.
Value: 11.5 mm
